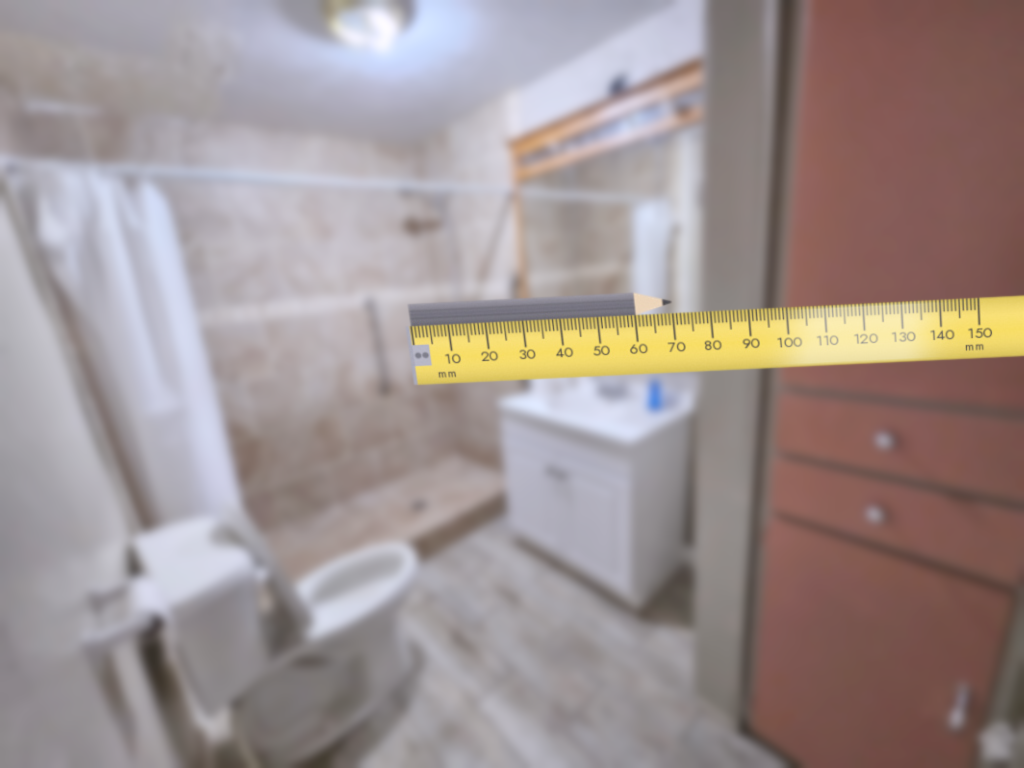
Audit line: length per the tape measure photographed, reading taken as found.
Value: 70 mm
